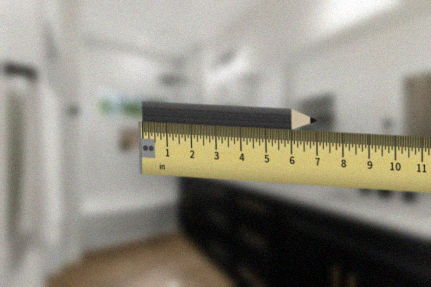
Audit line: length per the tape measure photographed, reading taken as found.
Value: 7 in
